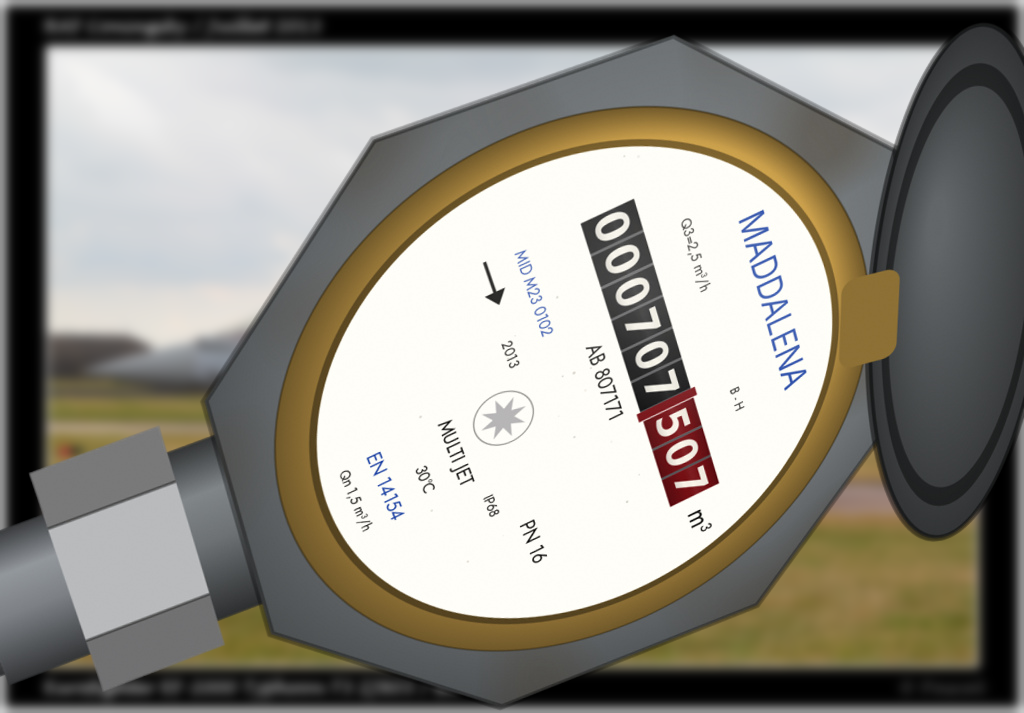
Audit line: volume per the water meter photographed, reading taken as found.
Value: 707.507 m³
